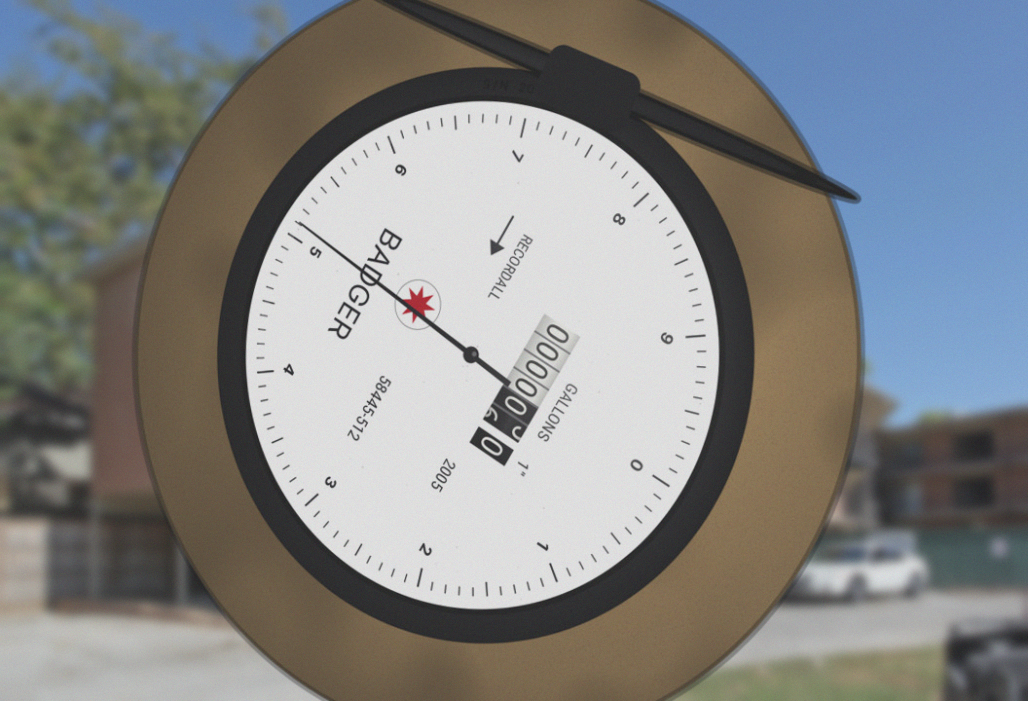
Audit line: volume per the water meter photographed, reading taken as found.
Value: 55.1 gal
